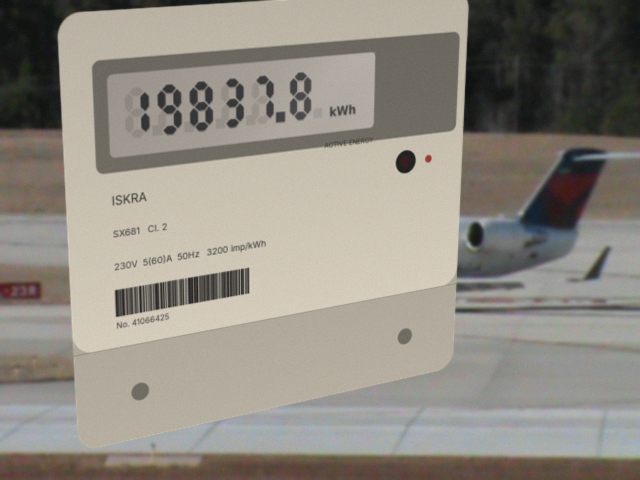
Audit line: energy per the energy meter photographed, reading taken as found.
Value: 19837.8 kWh
